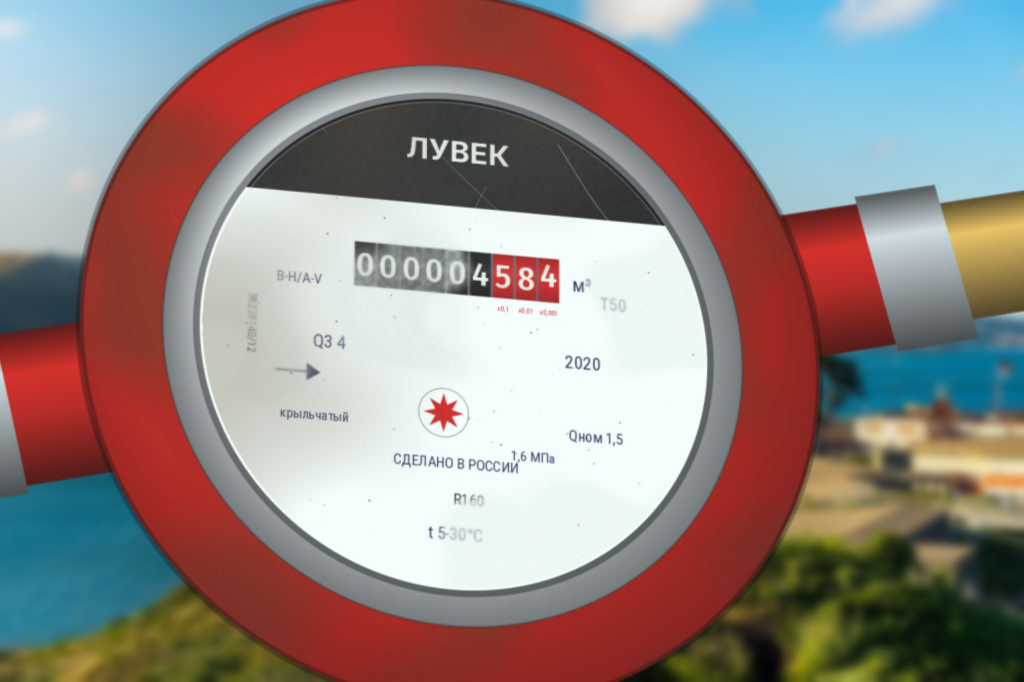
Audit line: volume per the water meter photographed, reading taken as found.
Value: 4.584 m³
